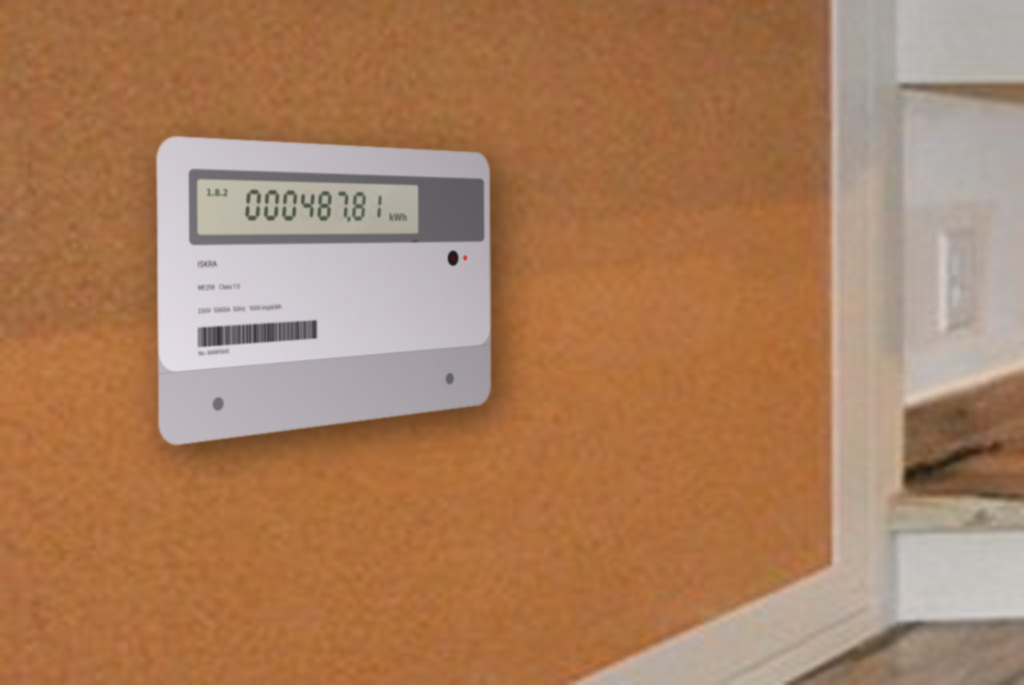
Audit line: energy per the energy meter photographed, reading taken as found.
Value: 487.81 kWh
